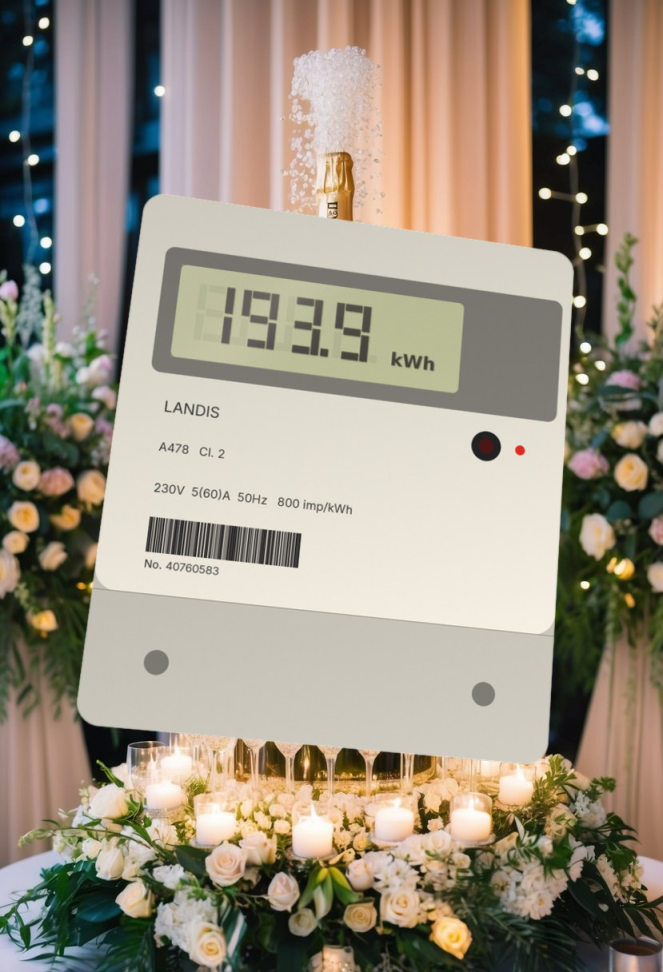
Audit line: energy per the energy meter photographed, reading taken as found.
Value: 193.9 kWh
